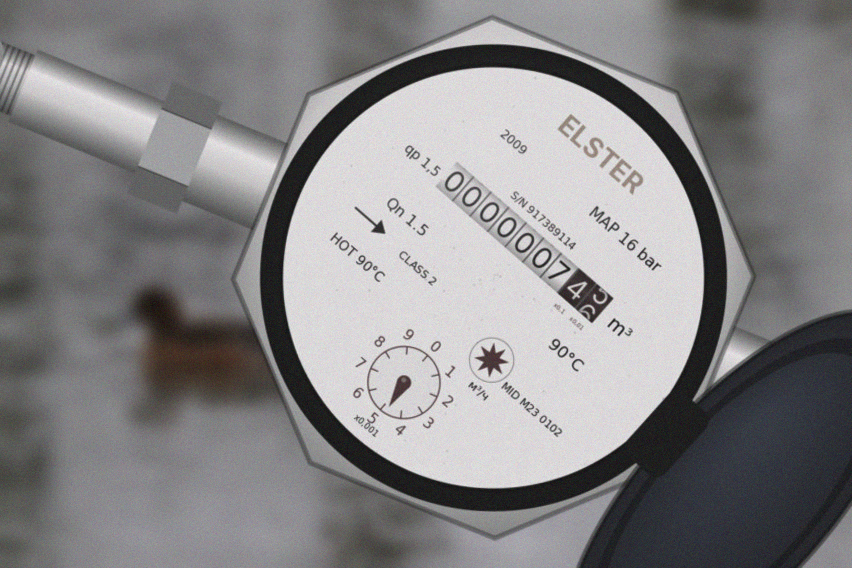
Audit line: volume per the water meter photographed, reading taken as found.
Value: 7.454 m³
